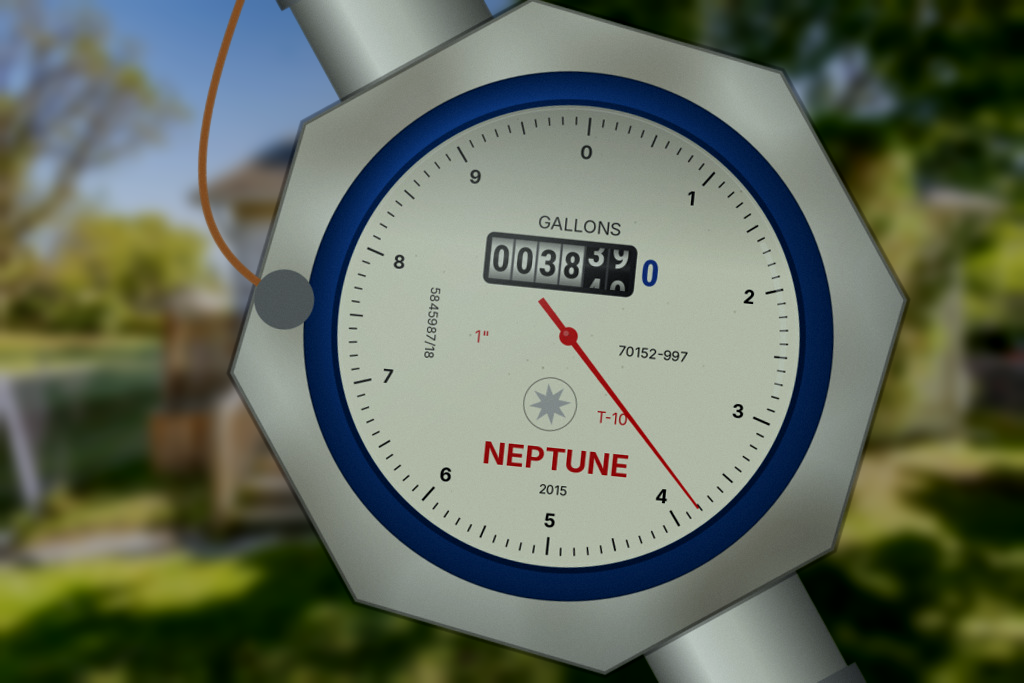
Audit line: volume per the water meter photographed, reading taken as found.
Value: 38393.8 gal
